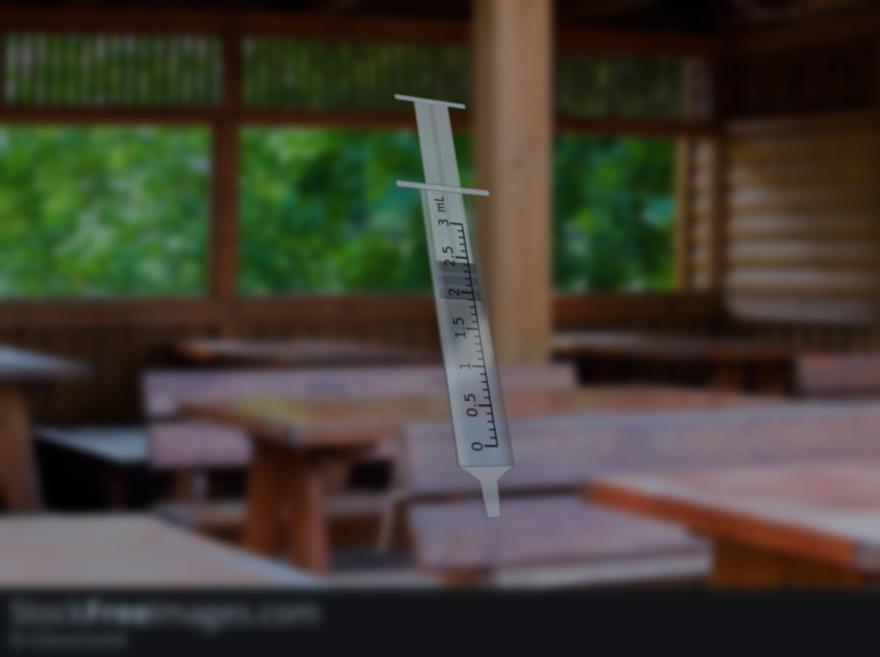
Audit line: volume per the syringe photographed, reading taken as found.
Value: 1.9 mL
